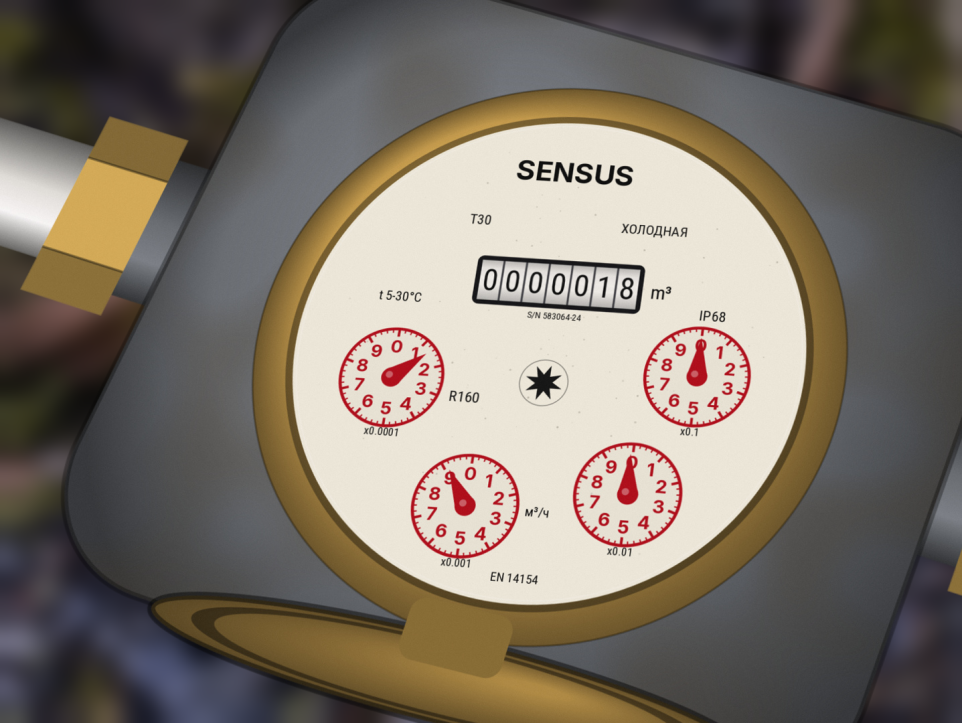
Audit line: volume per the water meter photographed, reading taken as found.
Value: 17.9991 m³
